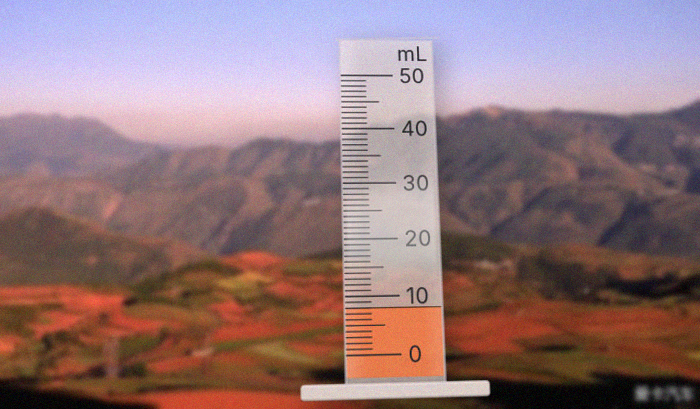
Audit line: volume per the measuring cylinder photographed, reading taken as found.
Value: 8 mL
